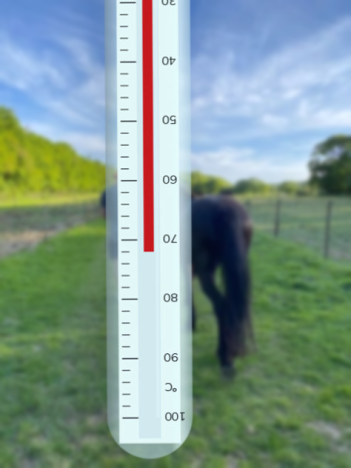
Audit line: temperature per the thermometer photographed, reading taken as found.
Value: 72 °C
